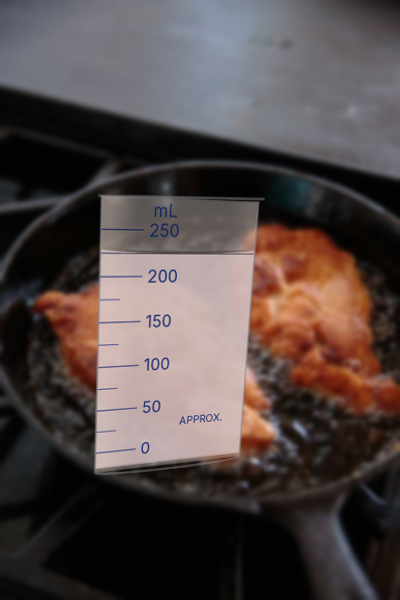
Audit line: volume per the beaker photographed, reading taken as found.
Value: 225 mL
